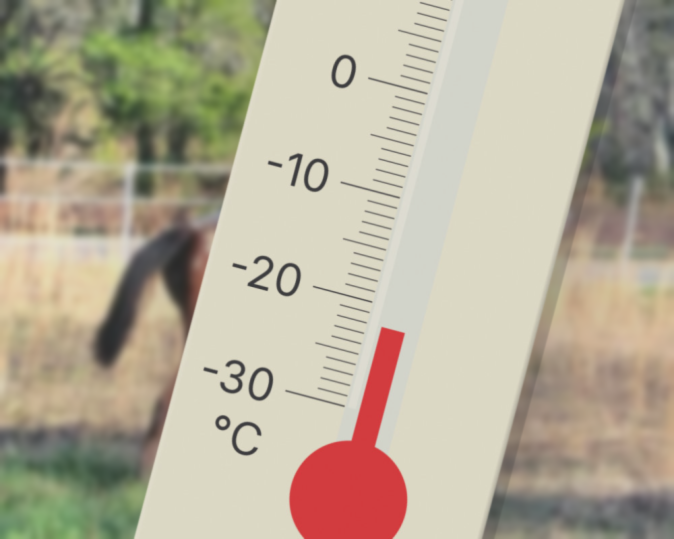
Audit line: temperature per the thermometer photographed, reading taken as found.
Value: -22 °C
